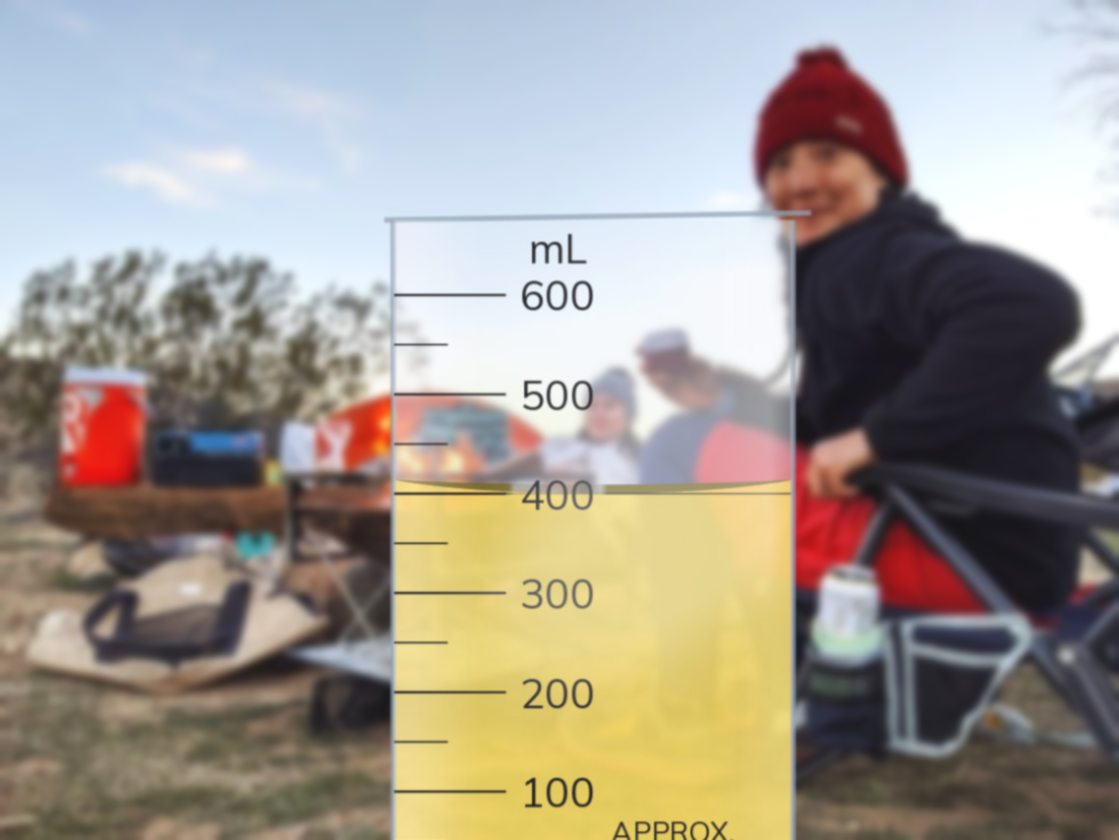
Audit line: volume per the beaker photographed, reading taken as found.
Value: 400 mL
